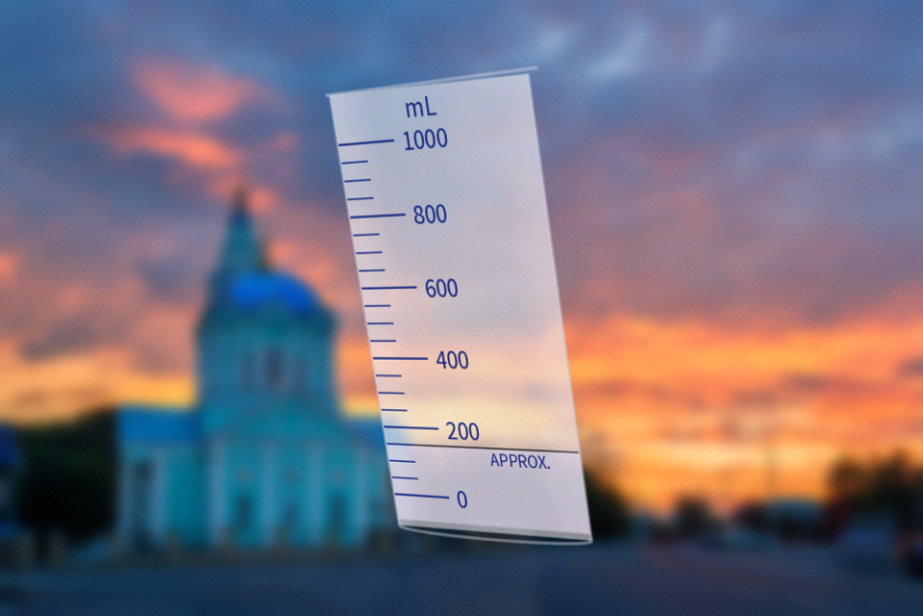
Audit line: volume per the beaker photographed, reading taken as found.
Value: 150 mL
